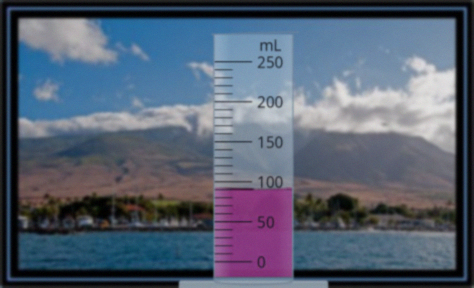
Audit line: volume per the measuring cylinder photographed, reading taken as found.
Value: 90 mL
